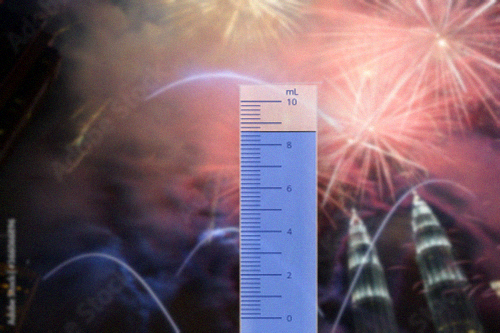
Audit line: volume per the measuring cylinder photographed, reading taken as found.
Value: 8.6 mL
